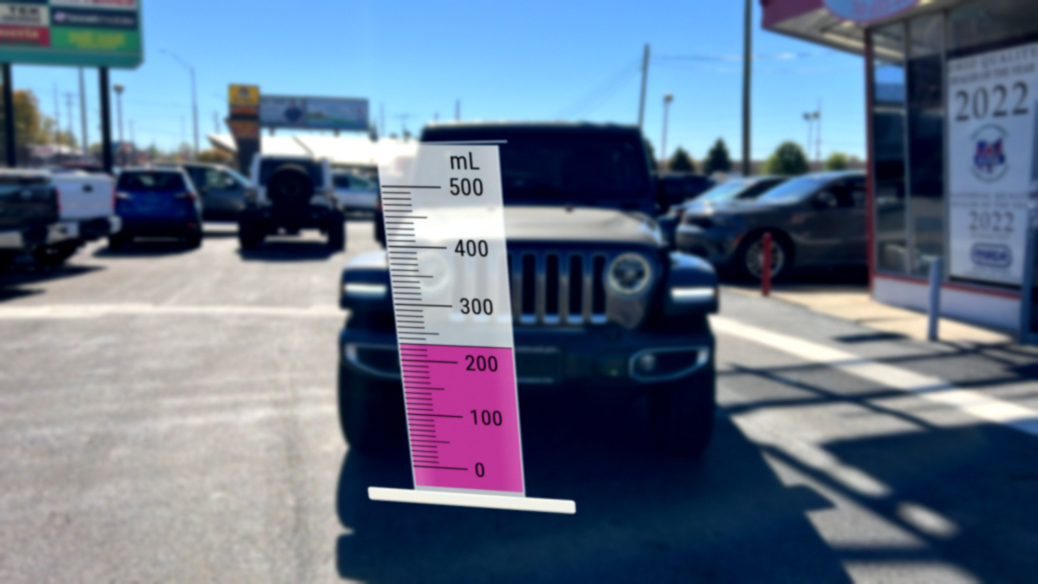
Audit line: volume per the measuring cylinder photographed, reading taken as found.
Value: 230 mL
